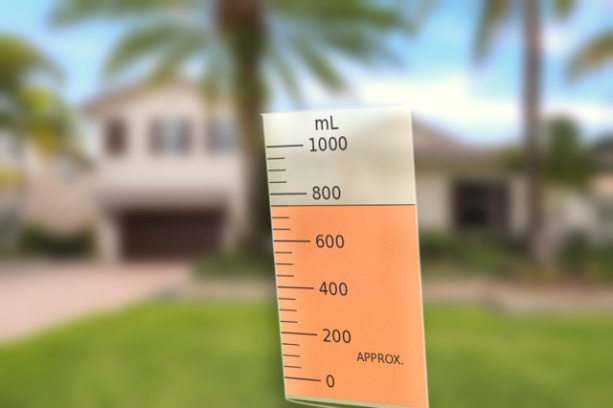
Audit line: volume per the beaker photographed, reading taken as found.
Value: 750 mL
